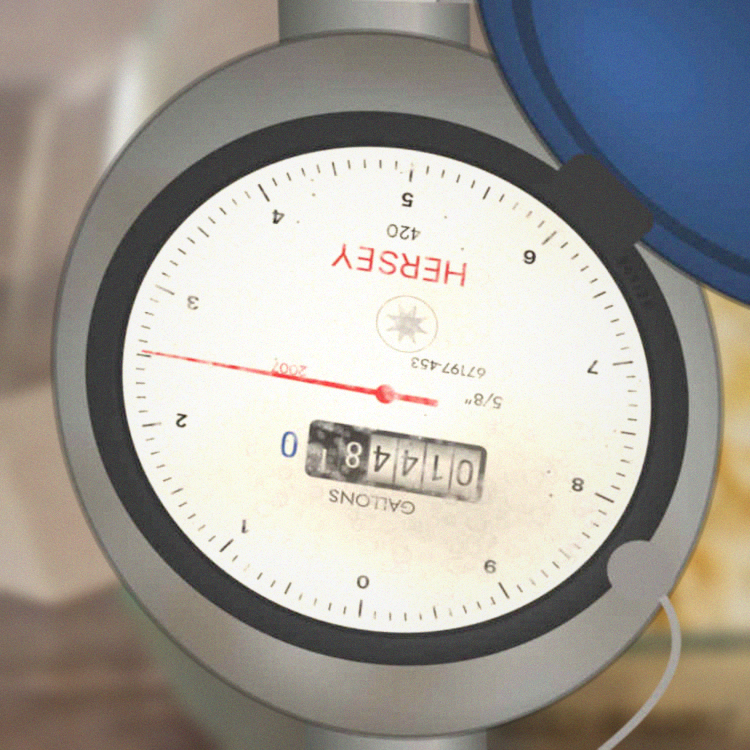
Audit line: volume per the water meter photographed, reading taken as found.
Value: 144812.5 gal
